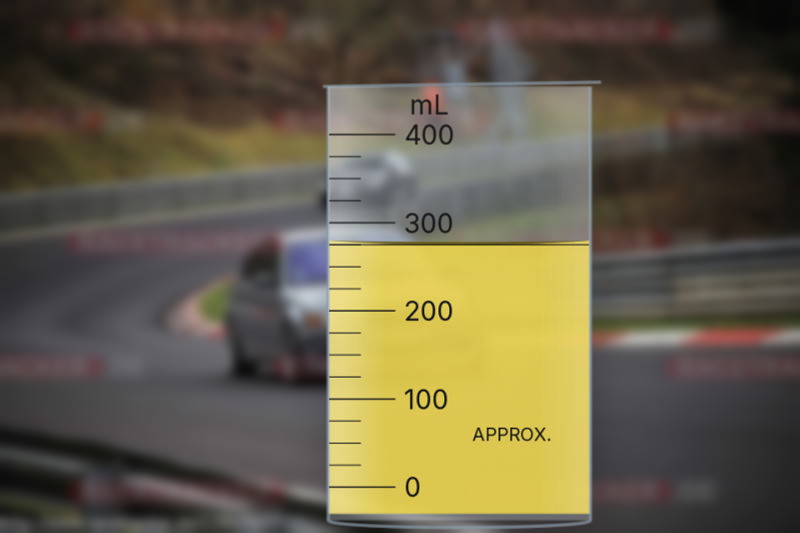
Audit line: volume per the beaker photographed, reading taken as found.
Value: 275 mL
